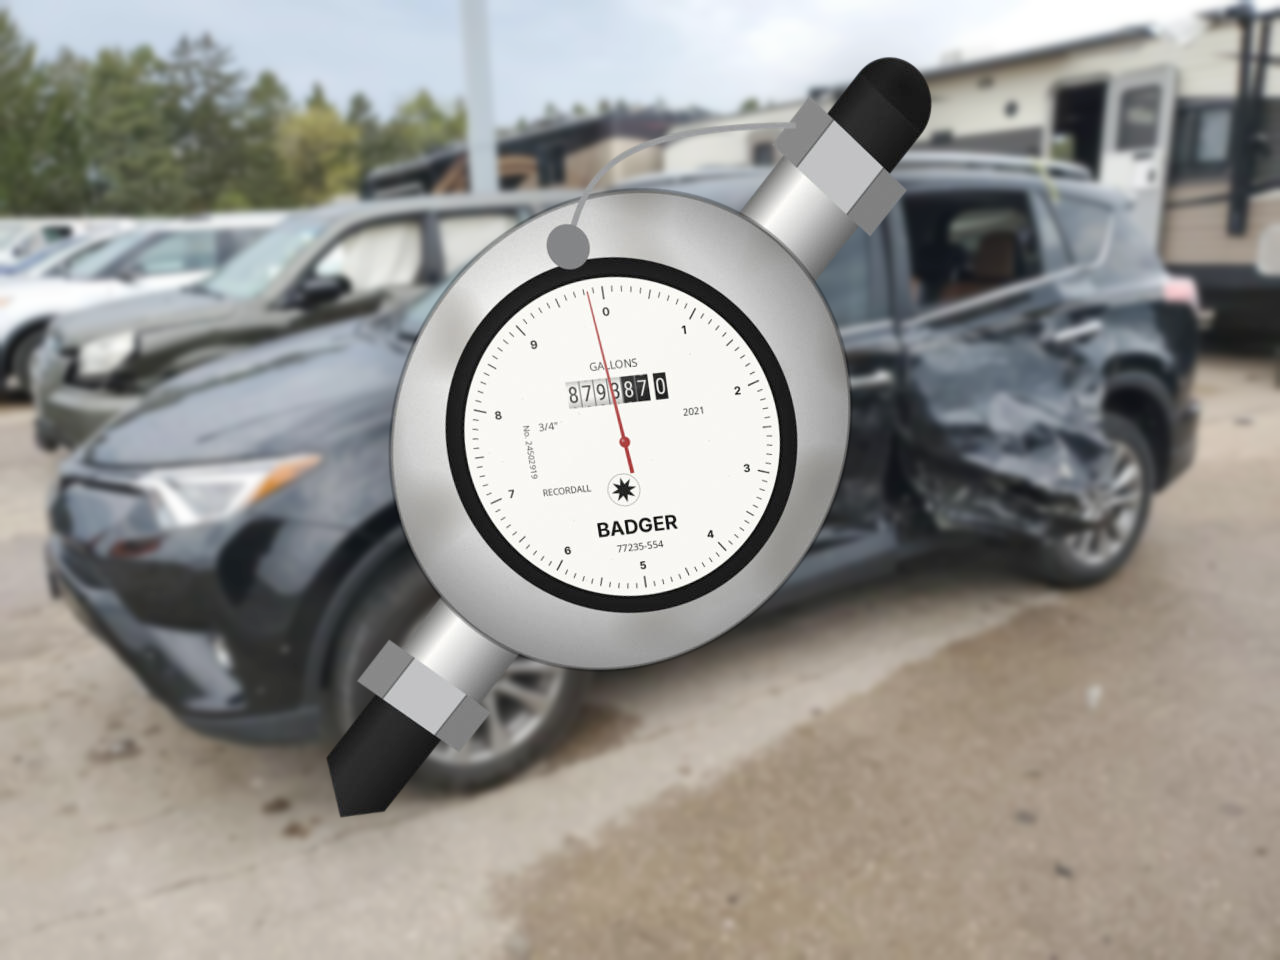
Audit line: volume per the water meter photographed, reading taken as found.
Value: 8793869.8 gal
